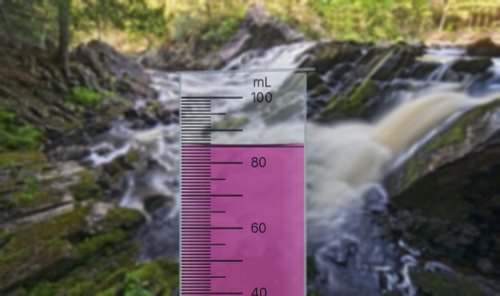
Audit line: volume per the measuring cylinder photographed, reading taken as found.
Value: 85 mL
